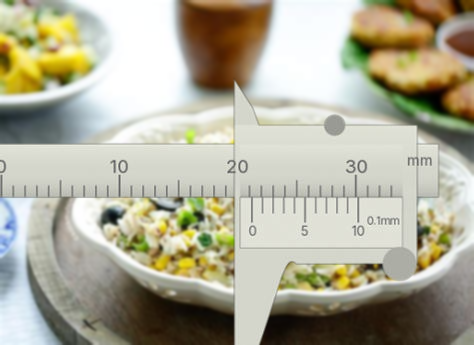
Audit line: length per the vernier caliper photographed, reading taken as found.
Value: 21.2 mm
